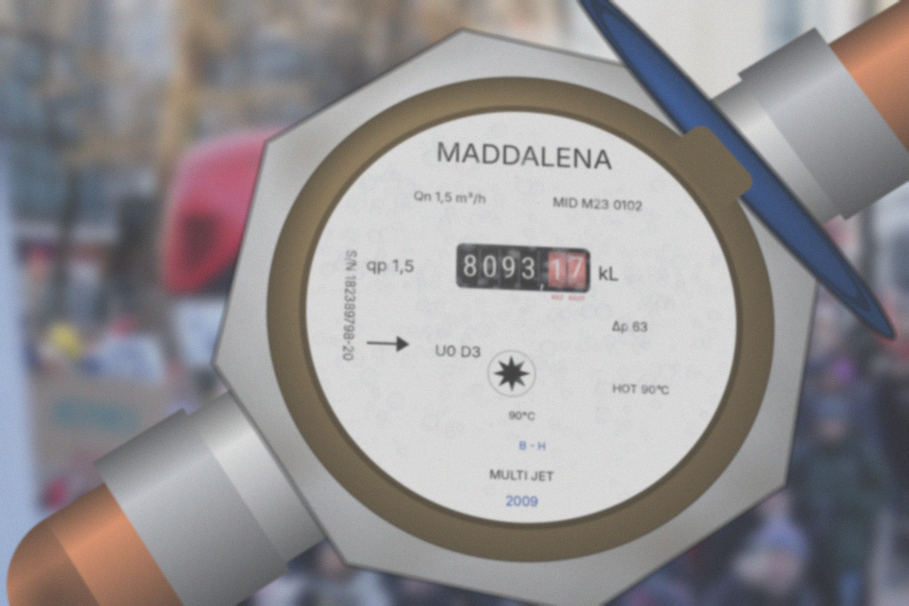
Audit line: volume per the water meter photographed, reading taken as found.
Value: 8093.17 kL
